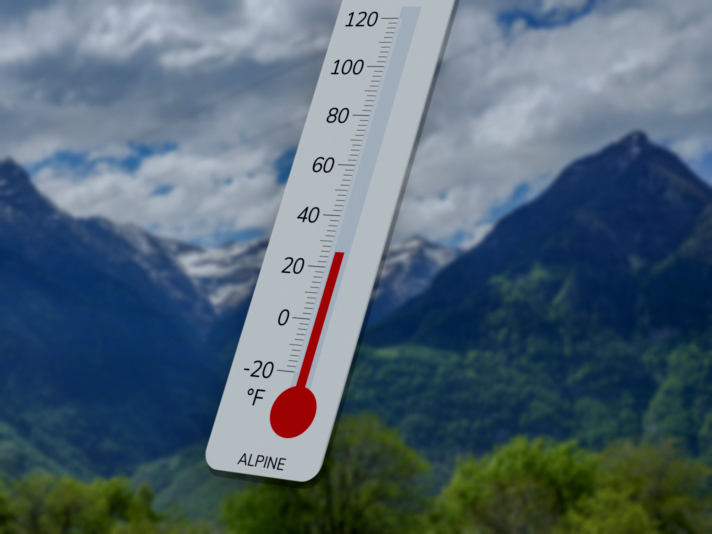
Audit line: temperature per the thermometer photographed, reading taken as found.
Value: 26 °F
